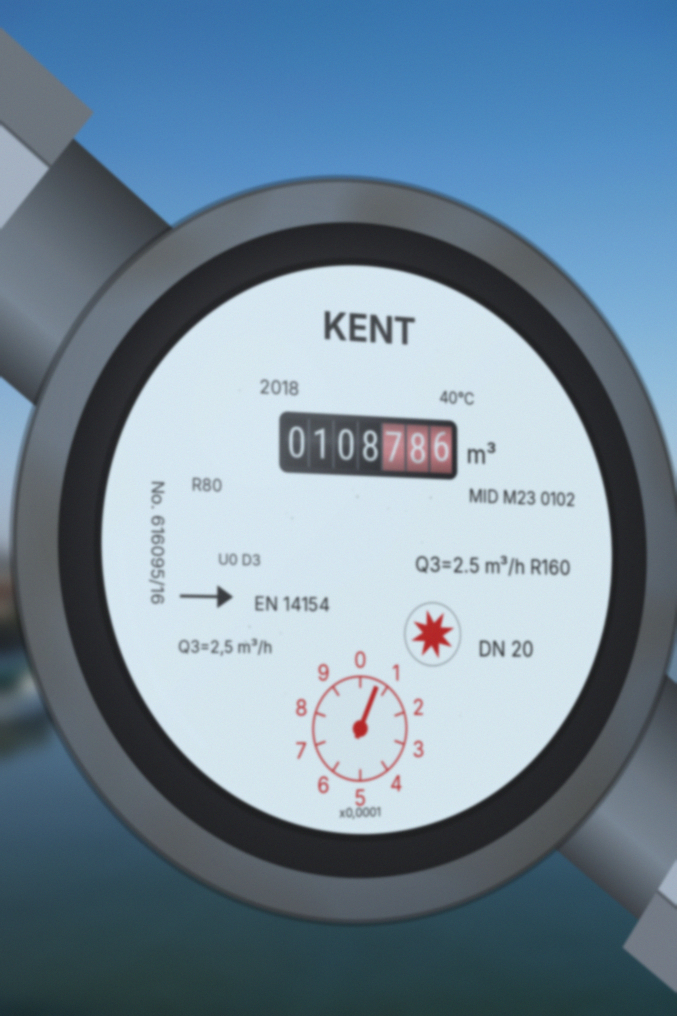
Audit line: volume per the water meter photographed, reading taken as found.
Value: 108.7860 m³
